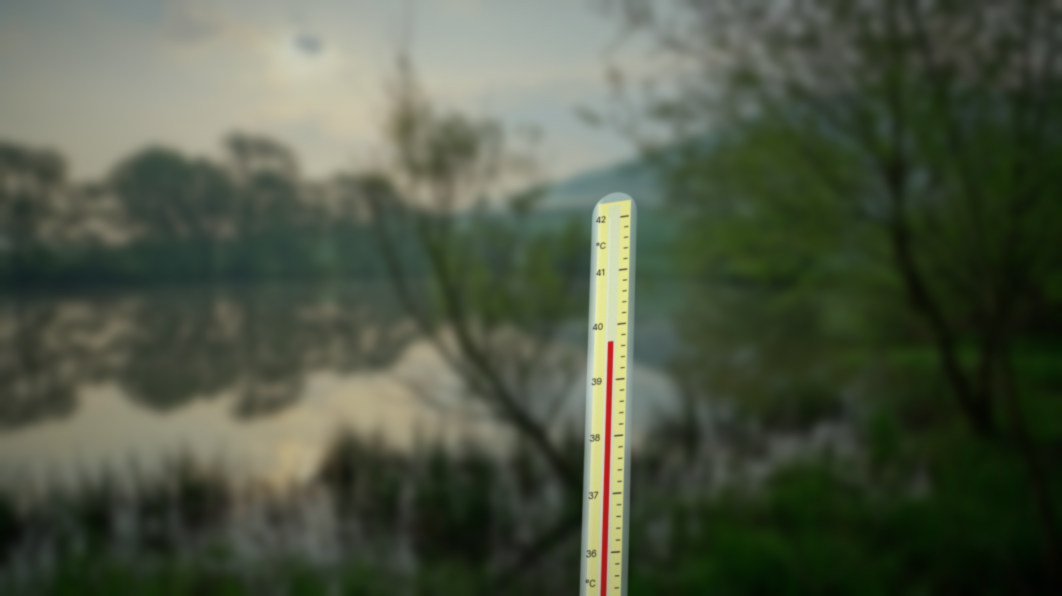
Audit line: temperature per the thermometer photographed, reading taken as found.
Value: 39.7 °C
